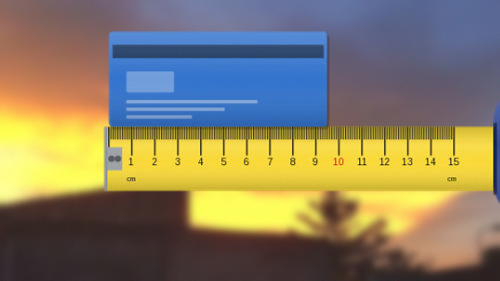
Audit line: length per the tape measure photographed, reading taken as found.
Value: 9.5 cm
